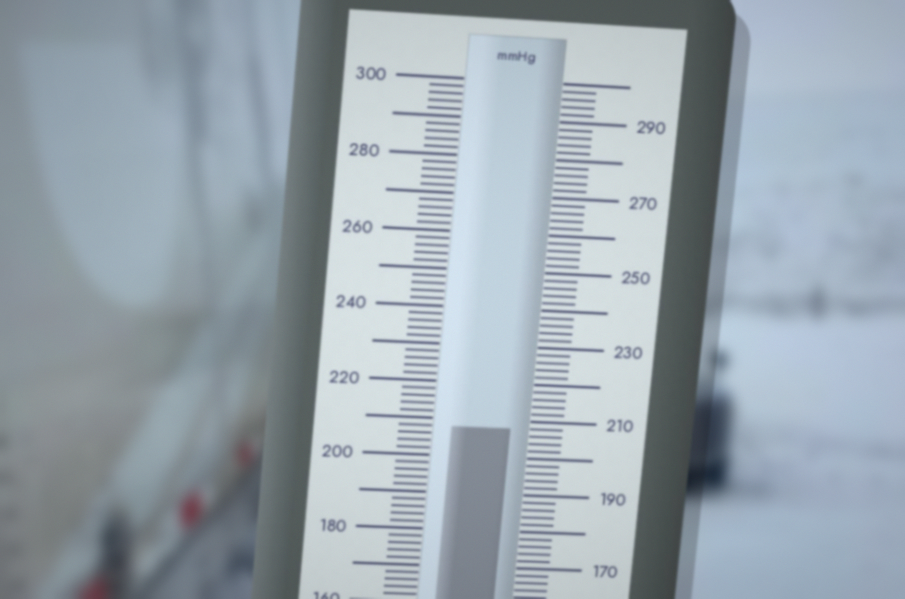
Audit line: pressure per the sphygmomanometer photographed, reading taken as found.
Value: 208 mmHg
